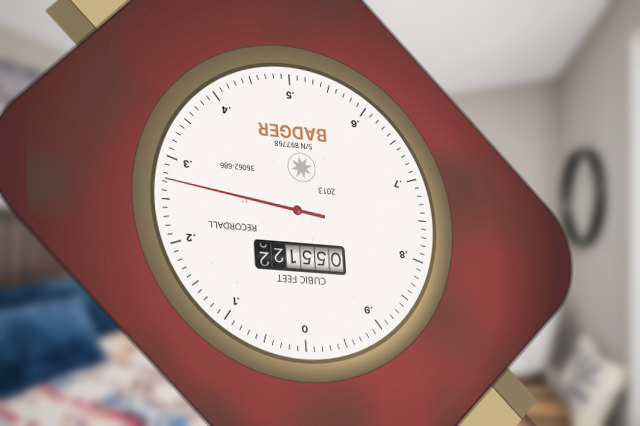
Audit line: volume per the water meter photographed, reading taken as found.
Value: 55122.27 ft³
